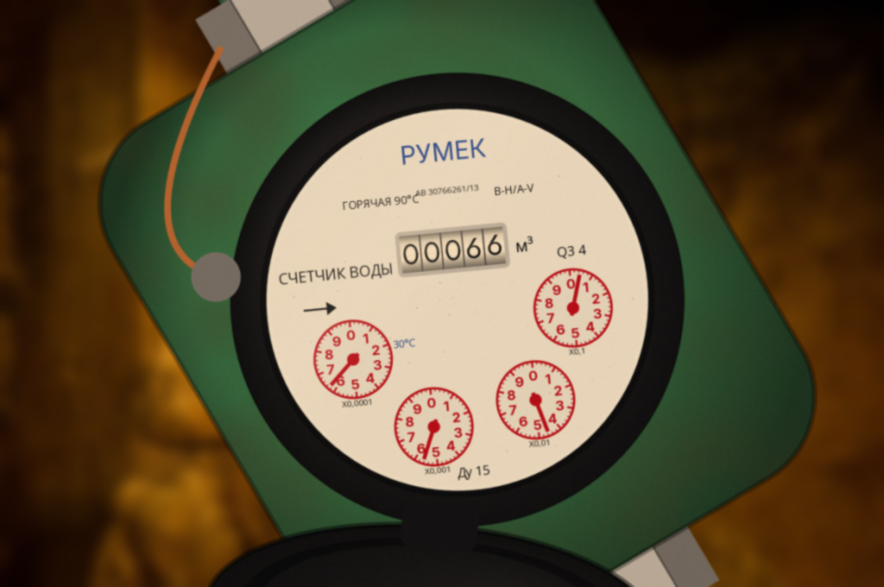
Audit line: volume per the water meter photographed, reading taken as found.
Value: 66.0456 m³
